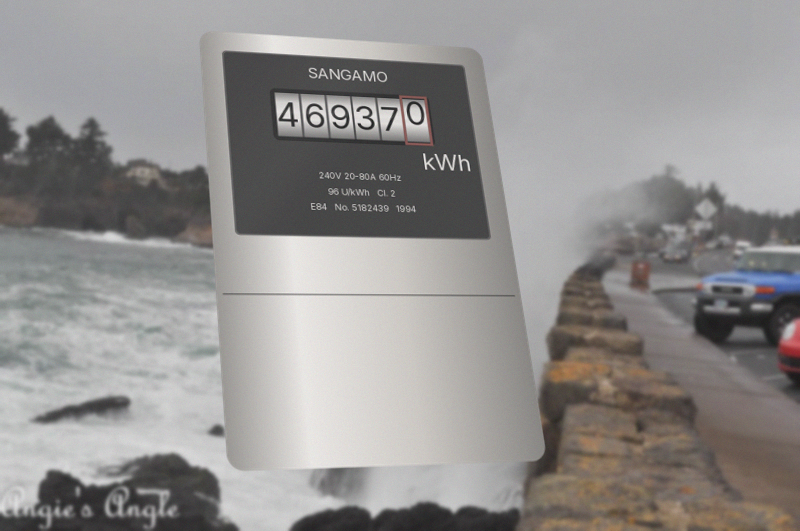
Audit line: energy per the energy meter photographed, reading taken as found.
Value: 46937.0 kWh
